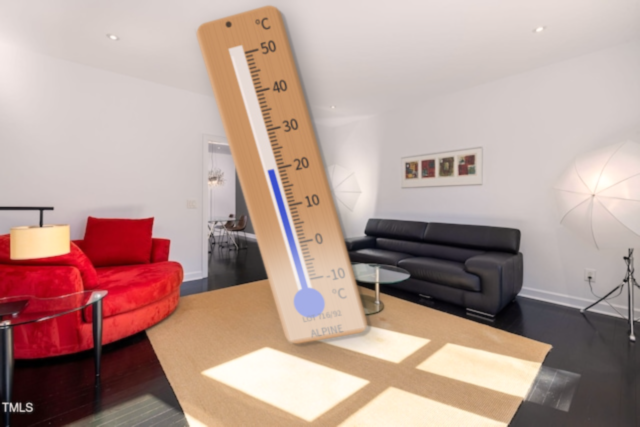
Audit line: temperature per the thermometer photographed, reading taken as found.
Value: 20 °C
